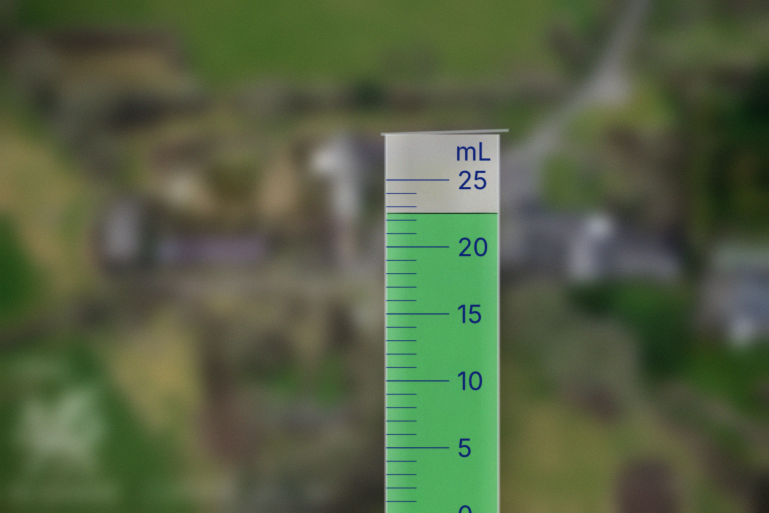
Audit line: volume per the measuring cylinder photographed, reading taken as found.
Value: 22.5 mL
